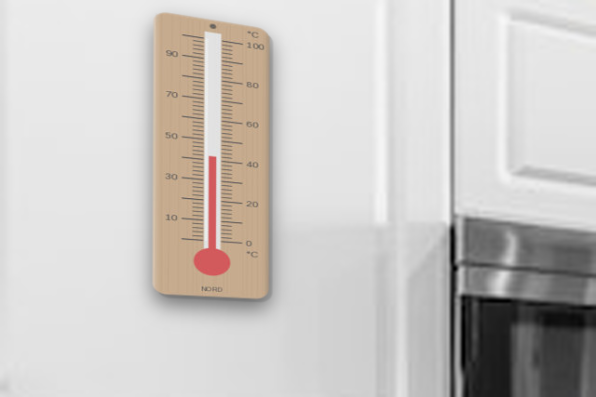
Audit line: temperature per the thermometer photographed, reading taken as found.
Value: 42 °C
